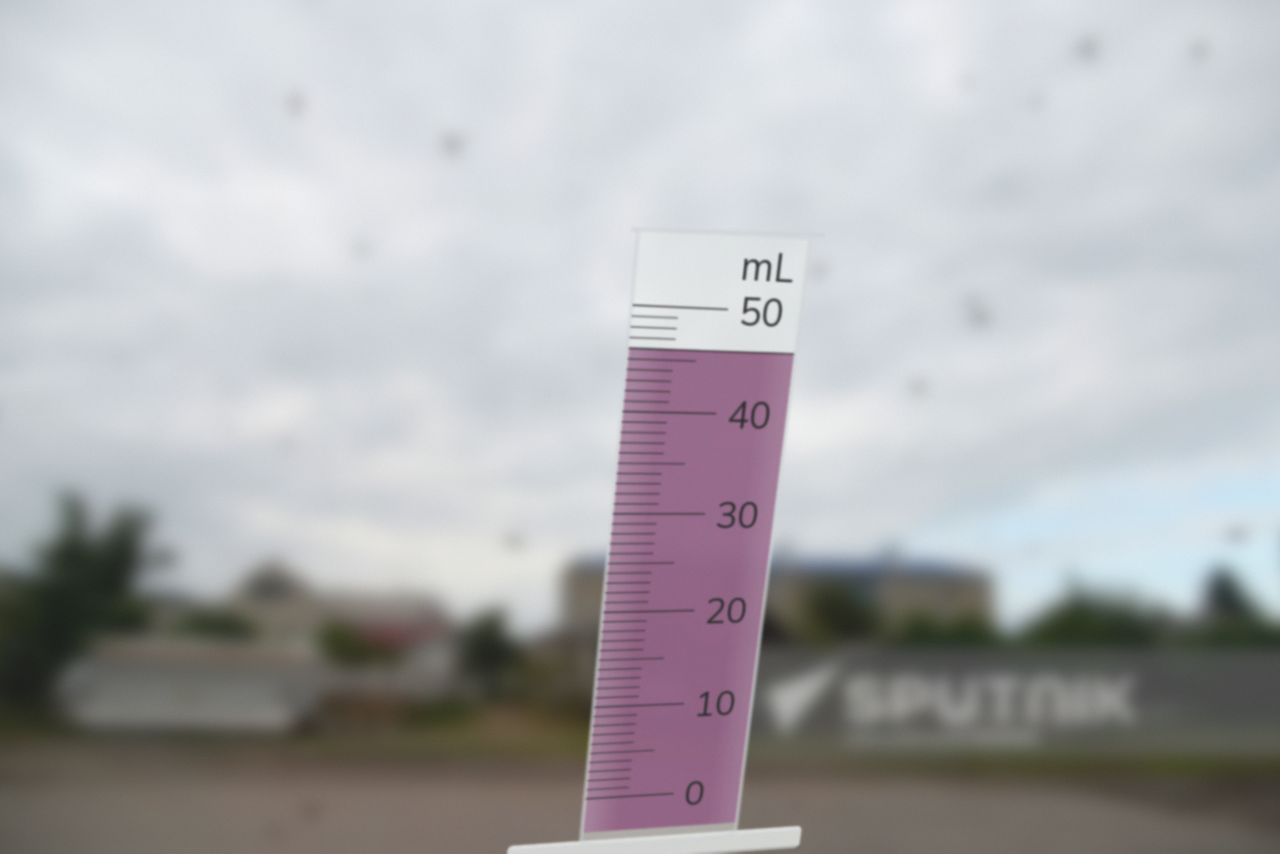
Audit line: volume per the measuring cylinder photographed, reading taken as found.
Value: 46 mL
